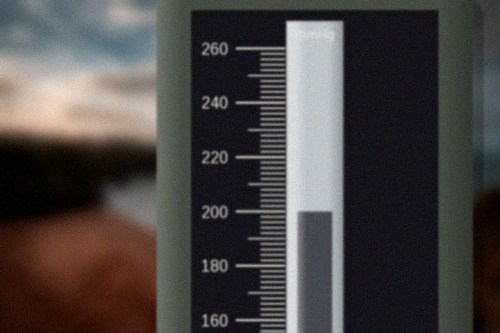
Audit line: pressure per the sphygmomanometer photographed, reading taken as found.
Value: 200 mmHg
